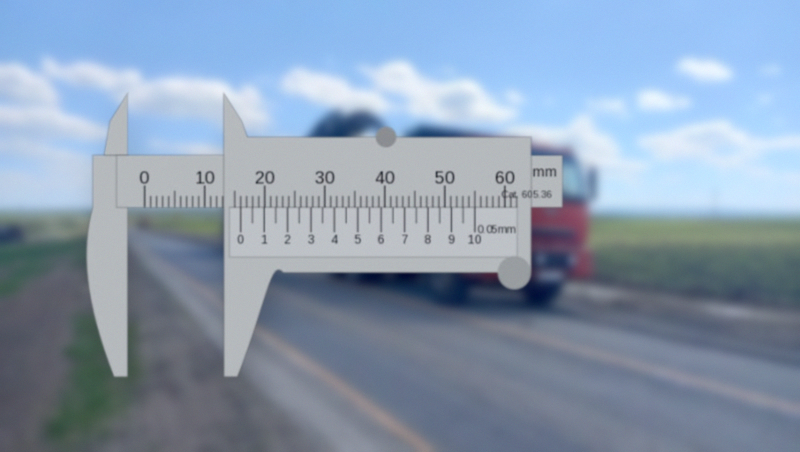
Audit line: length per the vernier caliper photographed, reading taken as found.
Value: 16.0 mm
